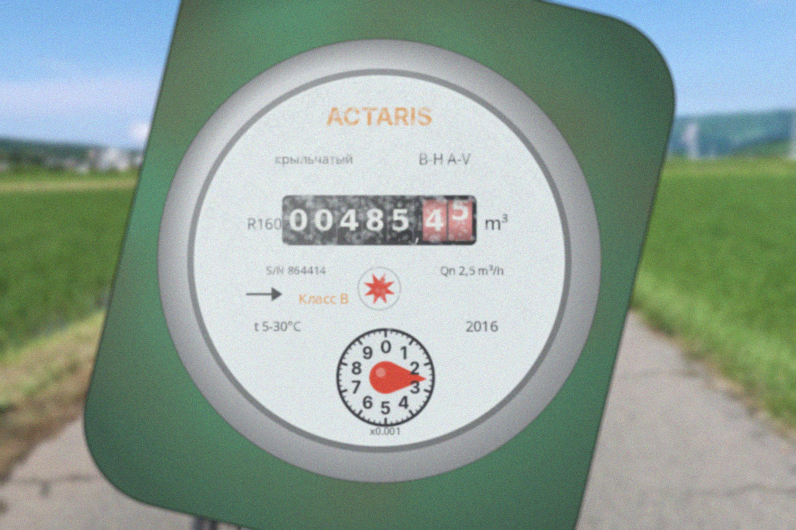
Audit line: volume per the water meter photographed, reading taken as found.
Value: 485.452 m³
